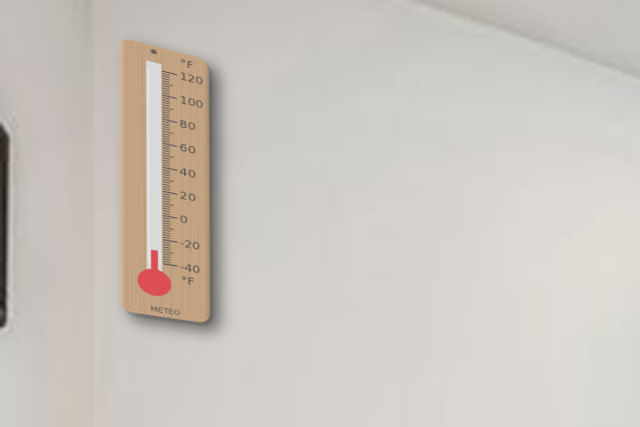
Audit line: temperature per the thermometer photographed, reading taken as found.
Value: -30 °F
